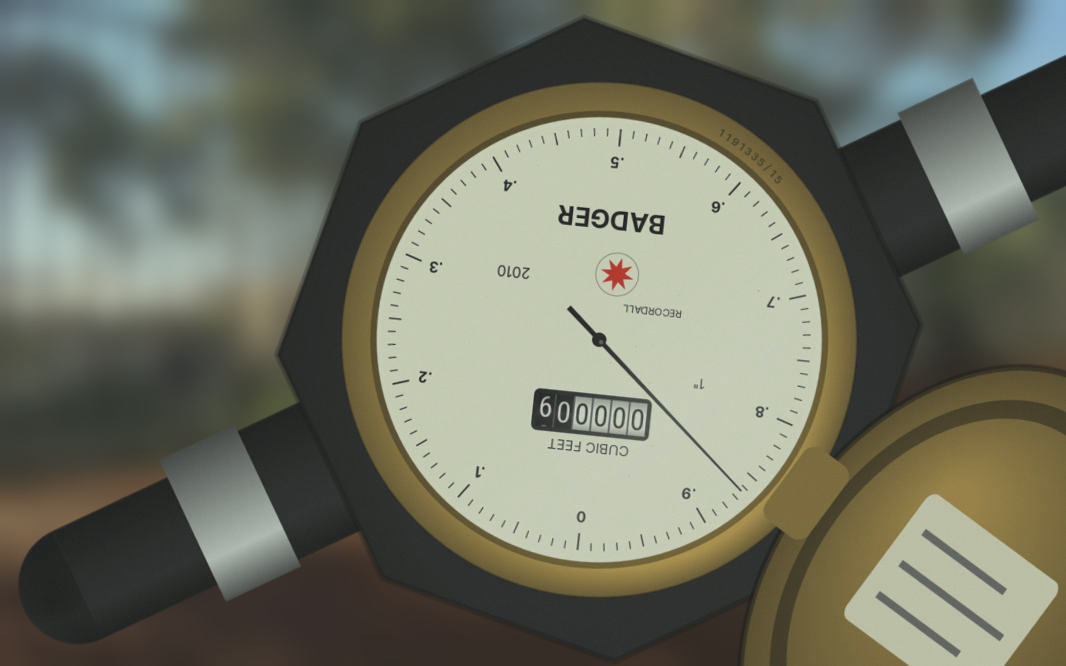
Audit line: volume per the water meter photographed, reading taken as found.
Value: 8.86 ft³
